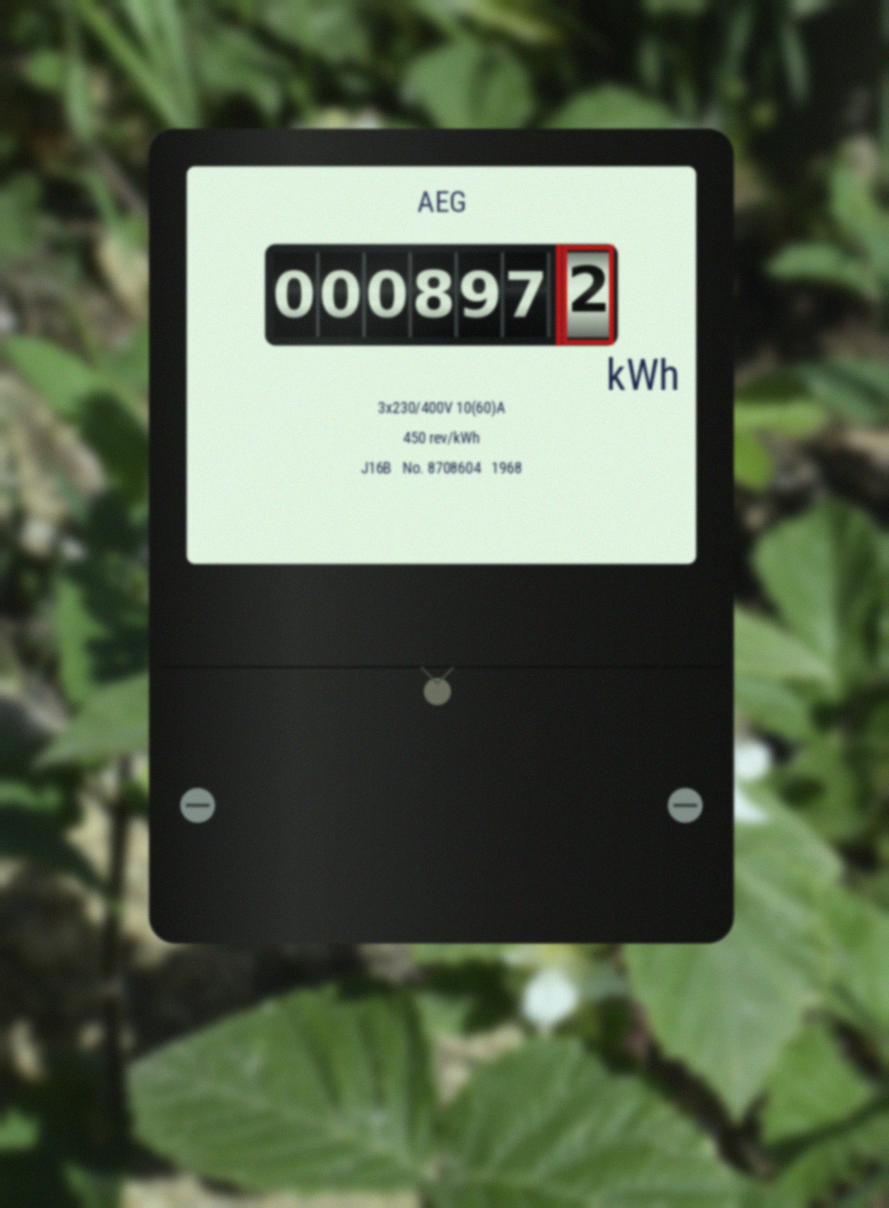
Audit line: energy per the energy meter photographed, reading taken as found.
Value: 897.2 kWh
